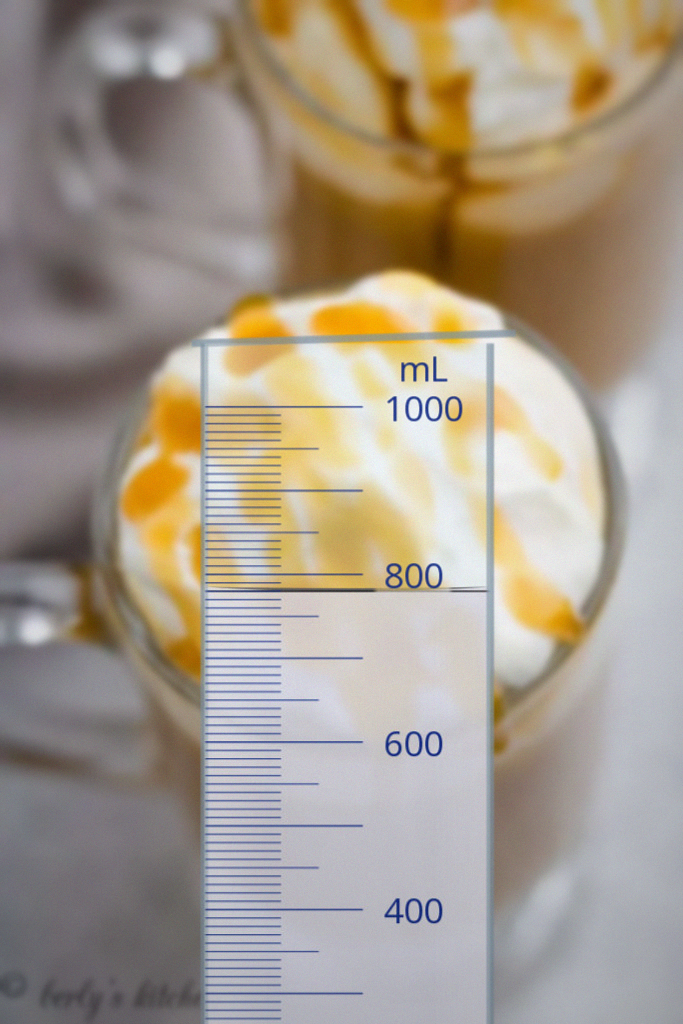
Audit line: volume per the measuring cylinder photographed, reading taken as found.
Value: 780 mL
